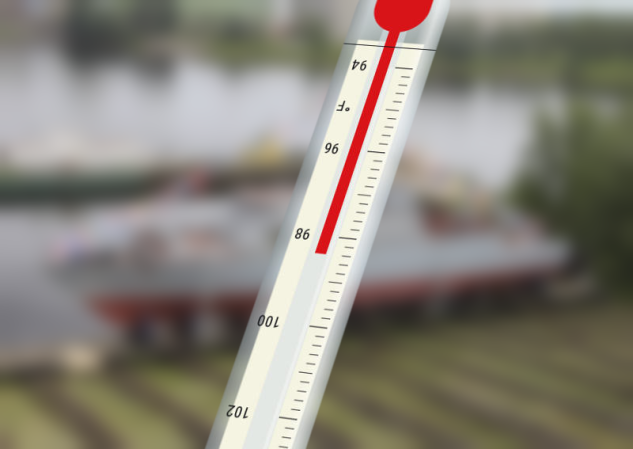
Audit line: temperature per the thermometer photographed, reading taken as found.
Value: 98.4 °F
